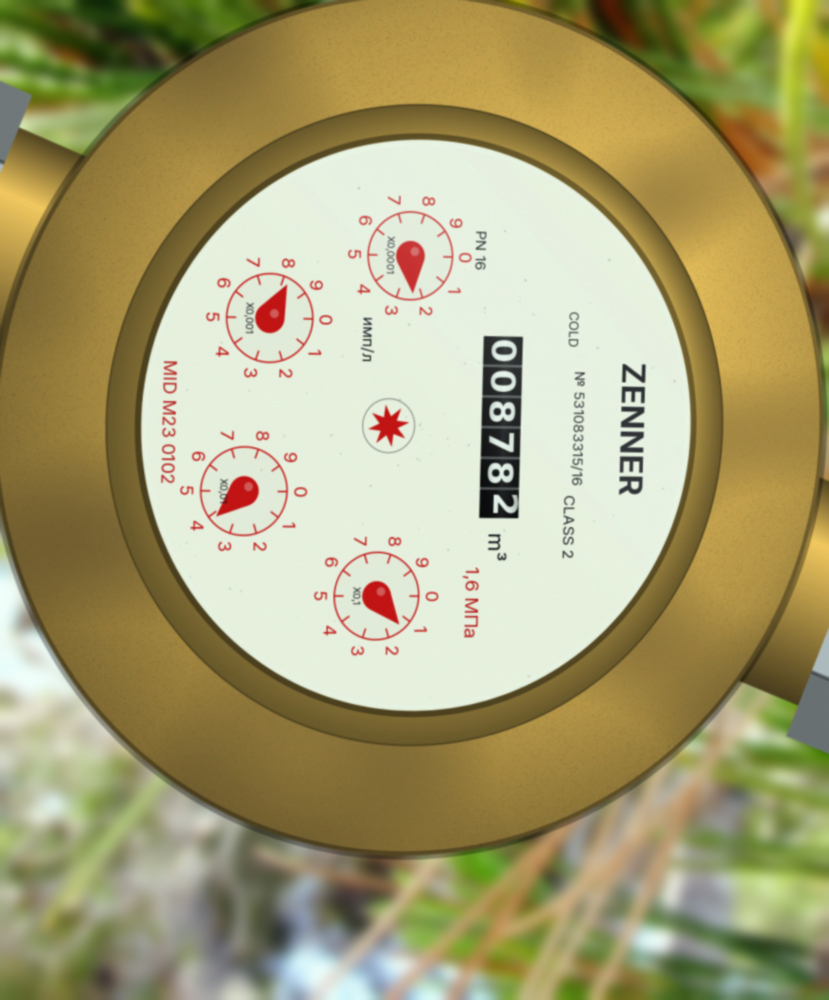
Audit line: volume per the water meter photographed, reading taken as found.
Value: 8782.1382 m³
